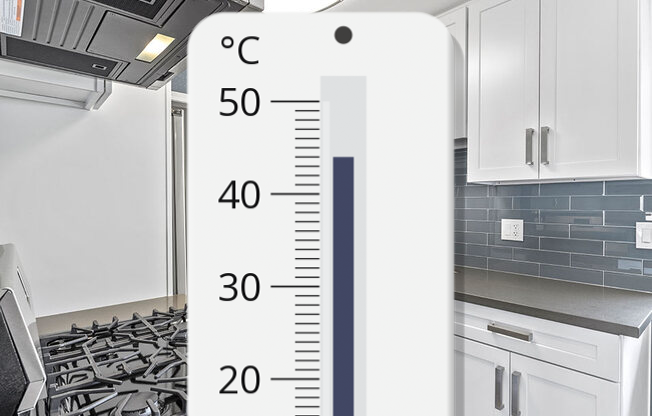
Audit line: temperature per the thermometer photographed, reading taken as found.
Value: 44 °C
